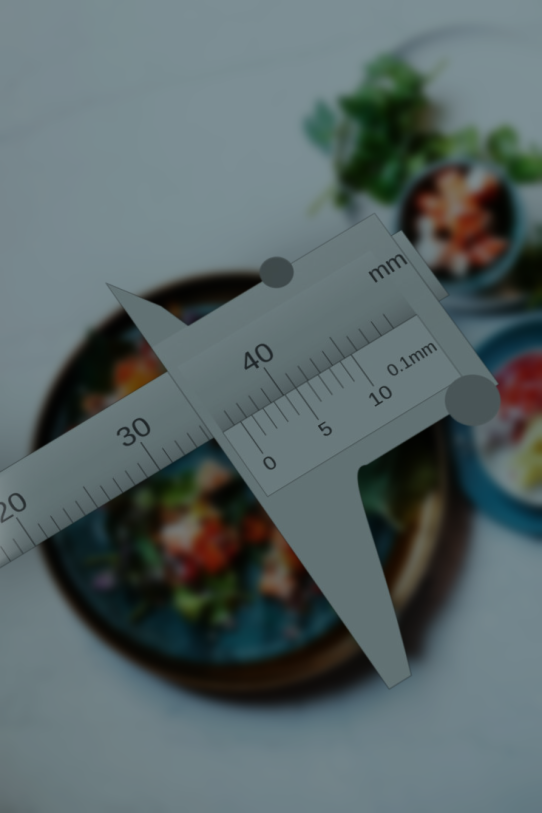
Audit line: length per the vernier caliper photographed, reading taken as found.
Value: 36.5 mm
